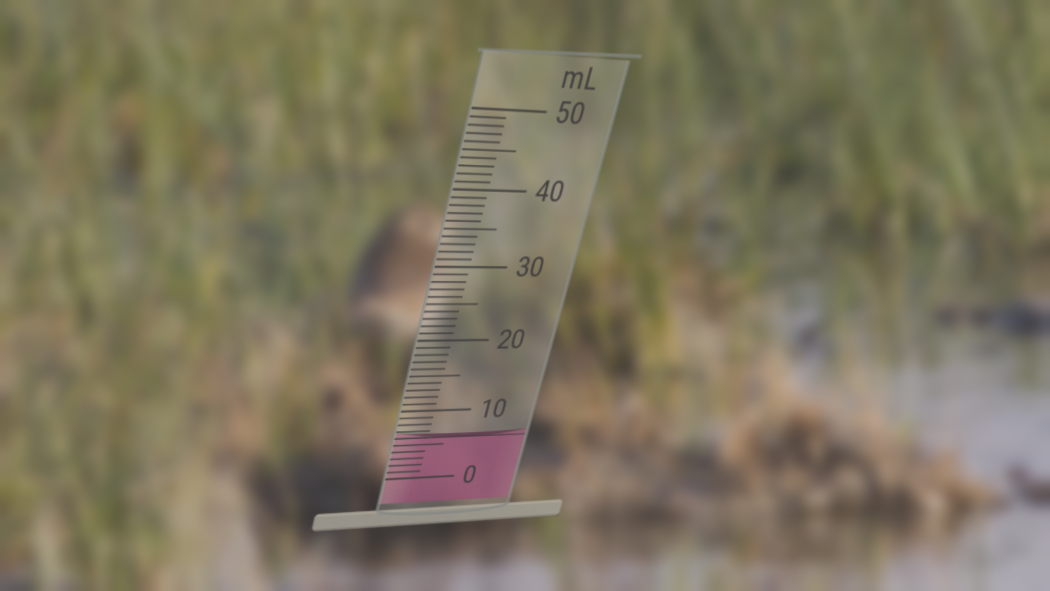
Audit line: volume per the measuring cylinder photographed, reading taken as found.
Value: 6 mL
